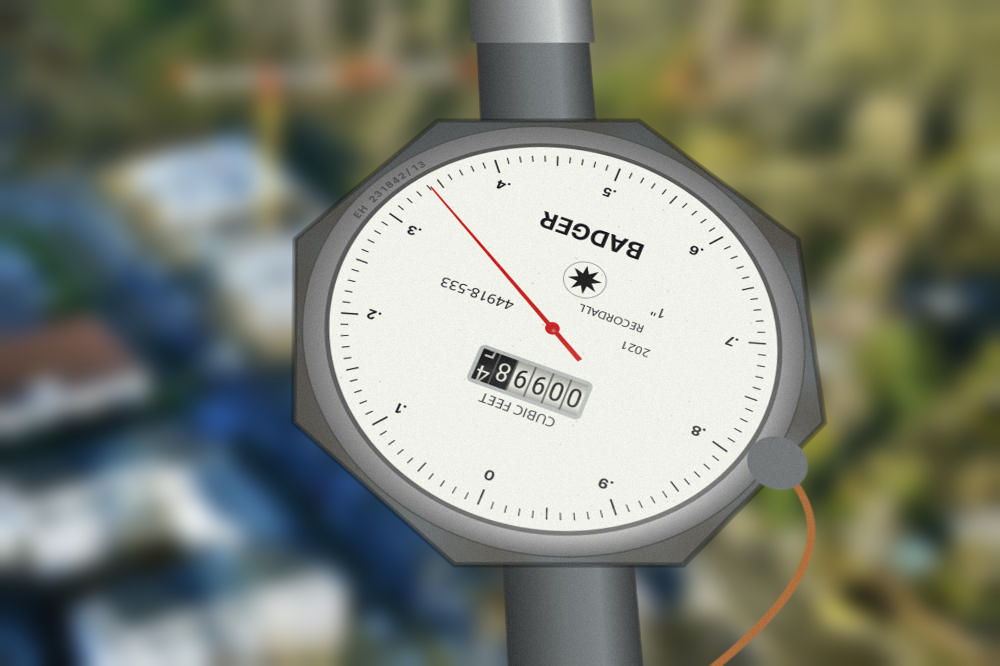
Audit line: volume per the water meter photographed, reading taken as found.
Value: 9984.34 ft³
